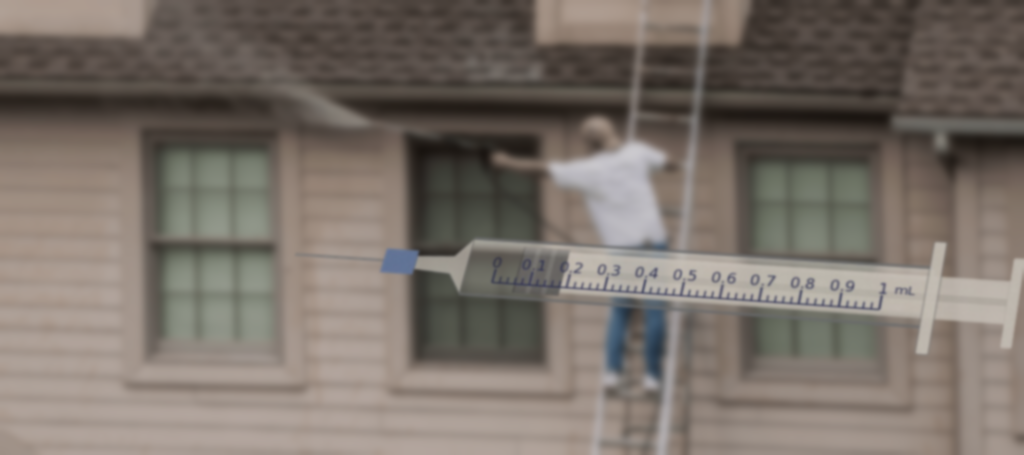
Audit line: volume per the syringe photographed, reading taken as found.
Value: 0.06 mL
